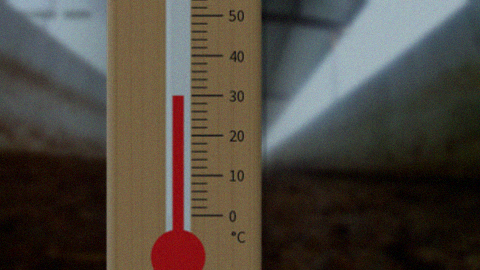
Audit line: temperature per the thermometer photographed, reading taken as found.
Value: 30 °C
